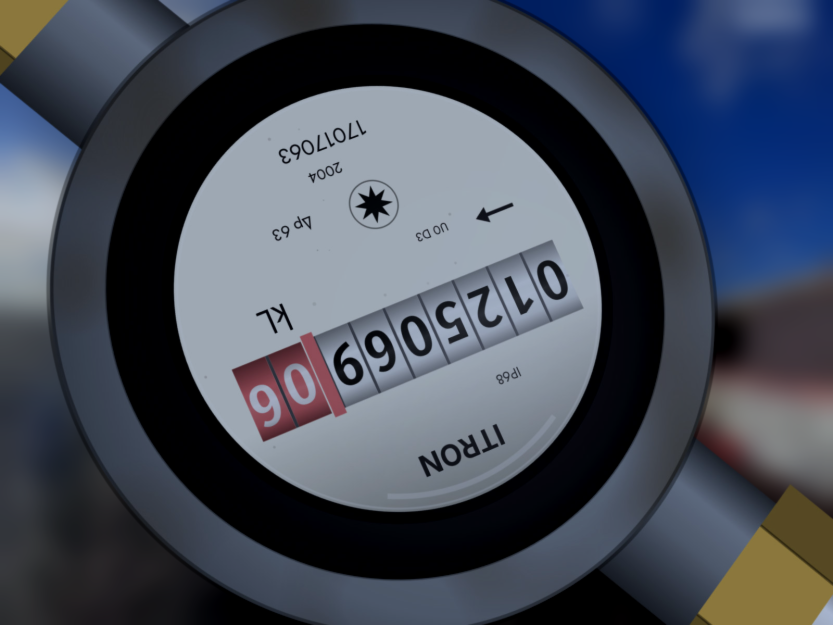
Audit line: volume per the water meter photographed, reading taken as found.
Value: 125069.06 kL
